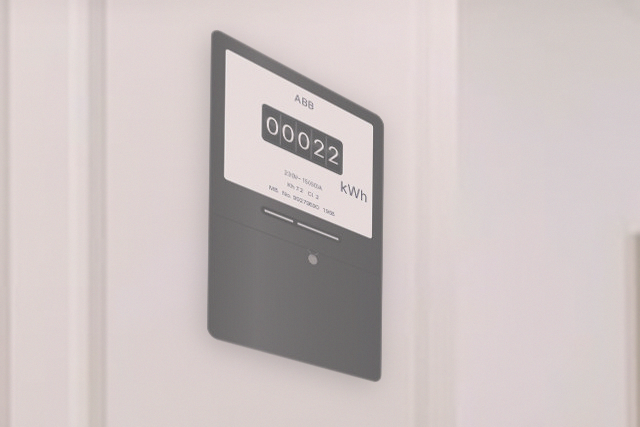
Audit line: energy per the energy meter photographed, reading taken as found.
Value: 22 kWh
